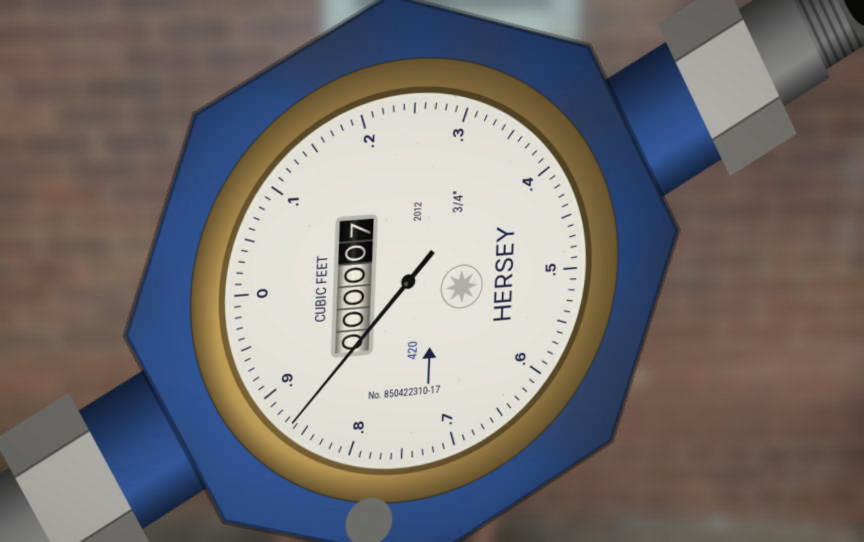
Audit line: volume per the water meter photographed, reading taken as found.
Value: 6.86 ft³
